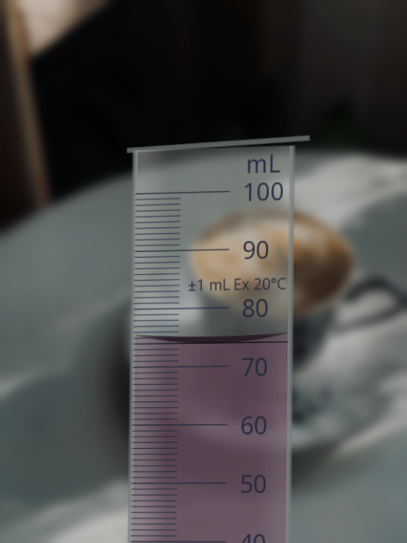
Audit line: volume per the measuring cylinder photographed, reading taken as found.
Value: 74 mL
